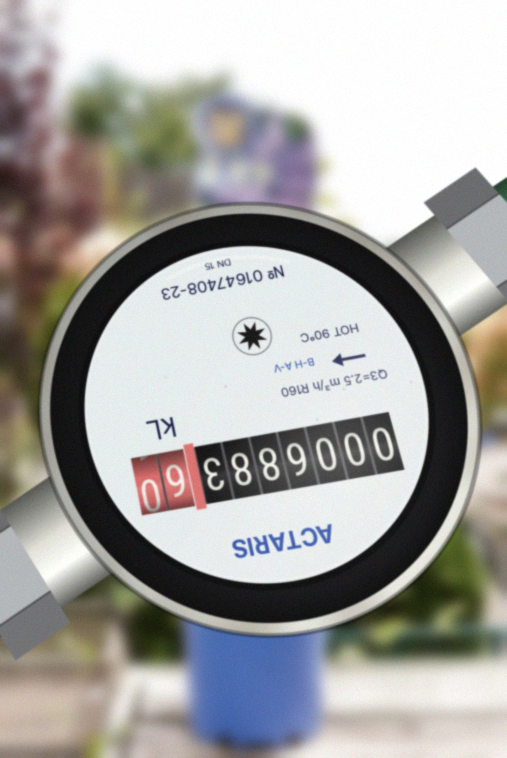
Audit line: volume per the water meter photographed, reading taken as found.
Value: 6883.60 kL
